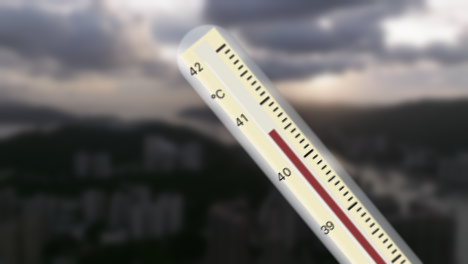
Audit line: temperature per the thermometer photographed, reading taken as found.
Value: 40.6 °C
